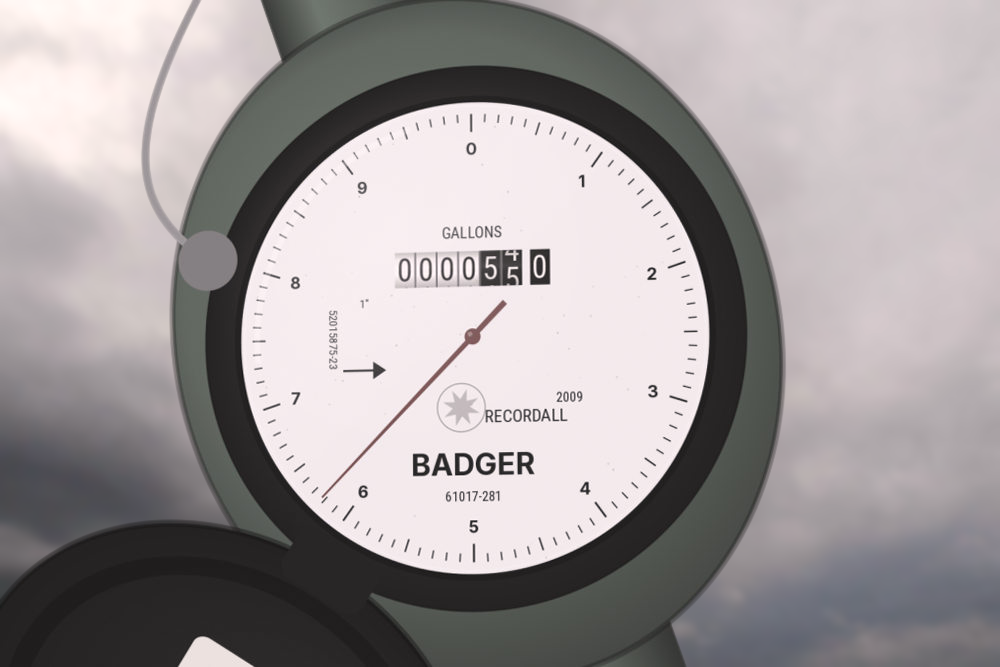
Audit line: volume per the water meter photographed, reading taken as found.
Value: 546.2 gal
